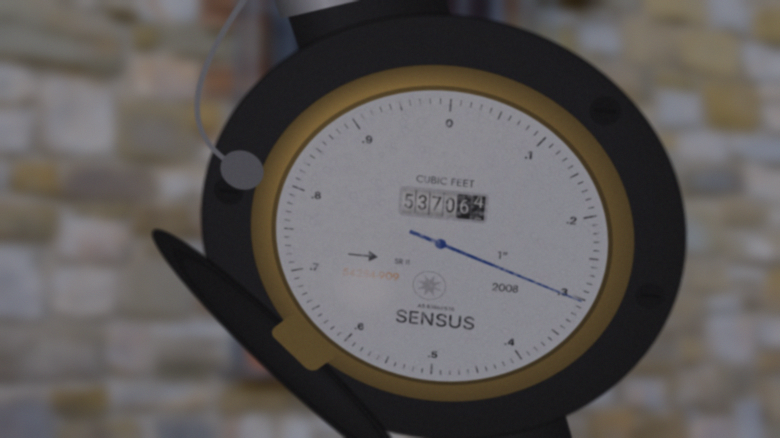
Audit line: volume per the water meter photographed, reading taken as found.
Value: 537064.30 ft³
